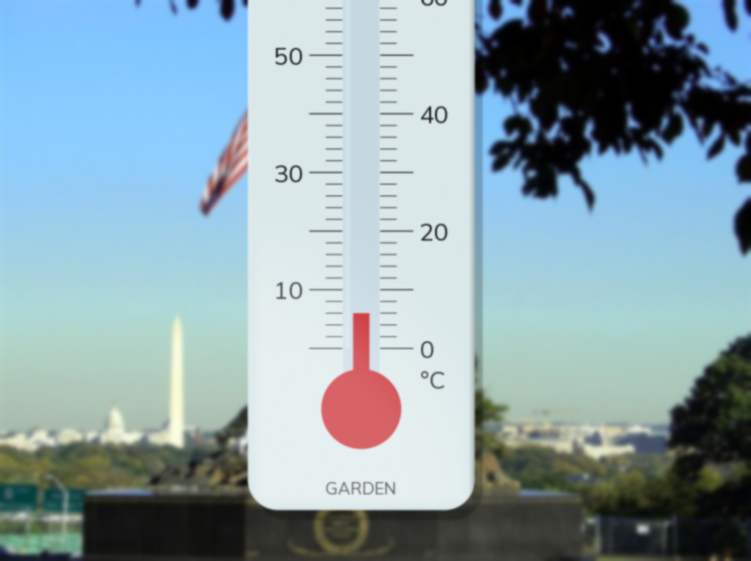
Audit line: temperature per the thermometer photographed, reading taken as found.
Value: 6 °C
